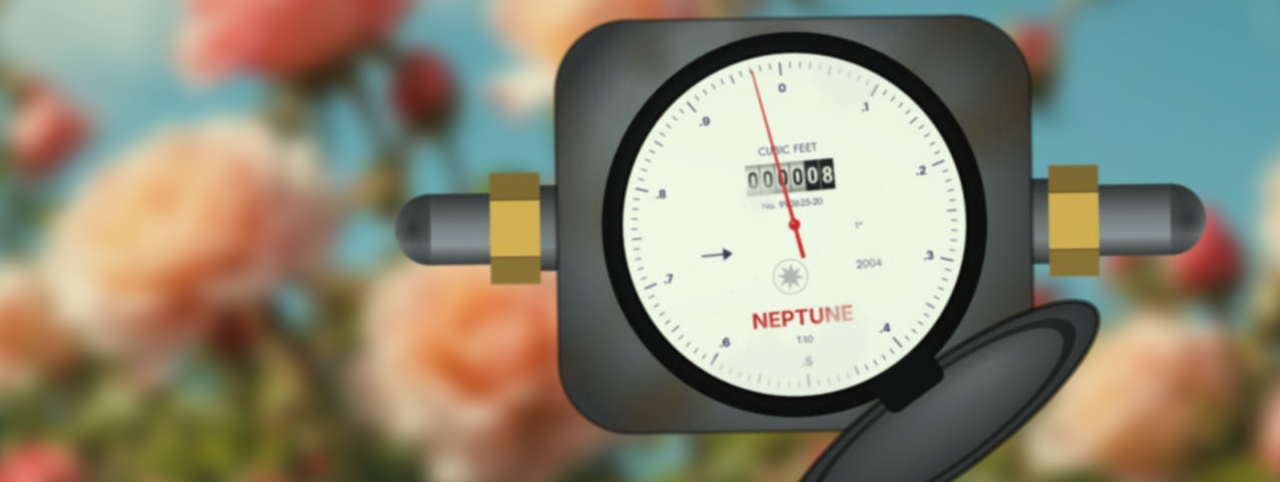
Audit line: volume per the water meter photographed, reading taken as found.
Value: 7.97 ft³
